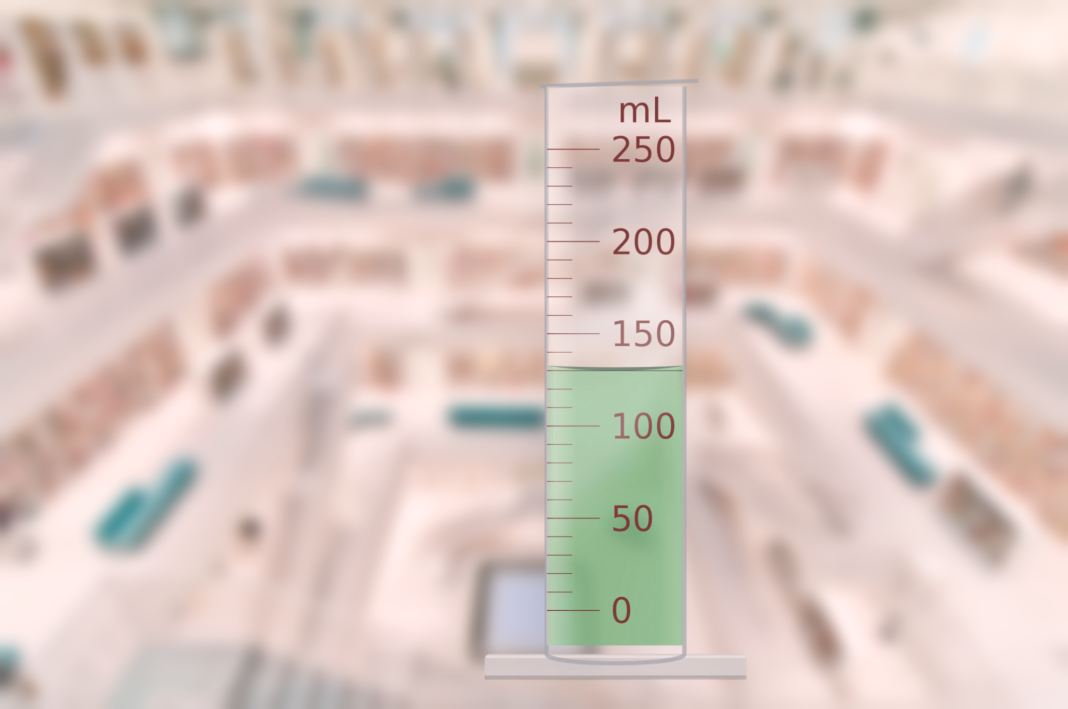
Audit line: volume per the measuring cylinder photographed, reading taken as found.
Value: 130 mL
